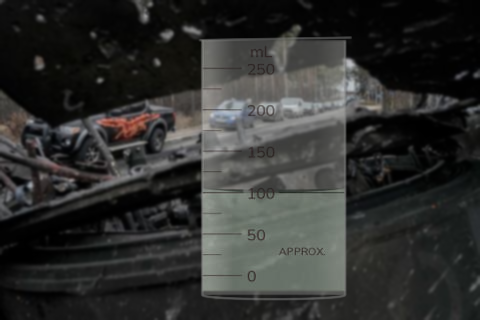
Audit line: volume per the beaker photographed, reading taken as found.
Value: 100 mL
